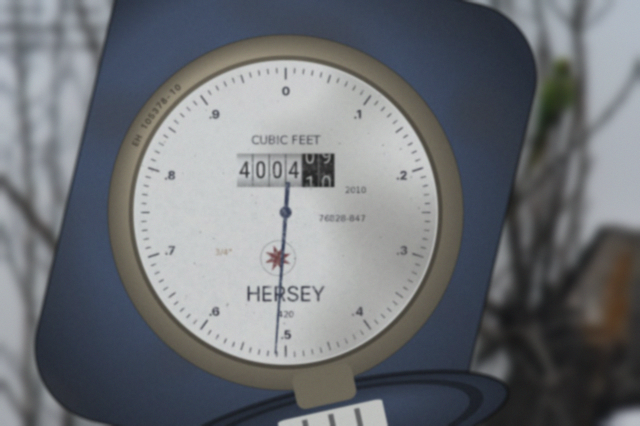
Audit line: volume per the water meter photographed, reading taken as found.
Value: 400409.51 ft³
